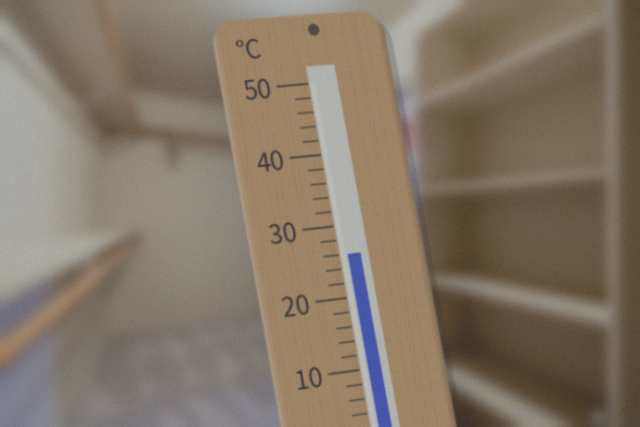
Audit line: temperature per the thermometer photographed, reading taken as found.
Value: 26 °C
